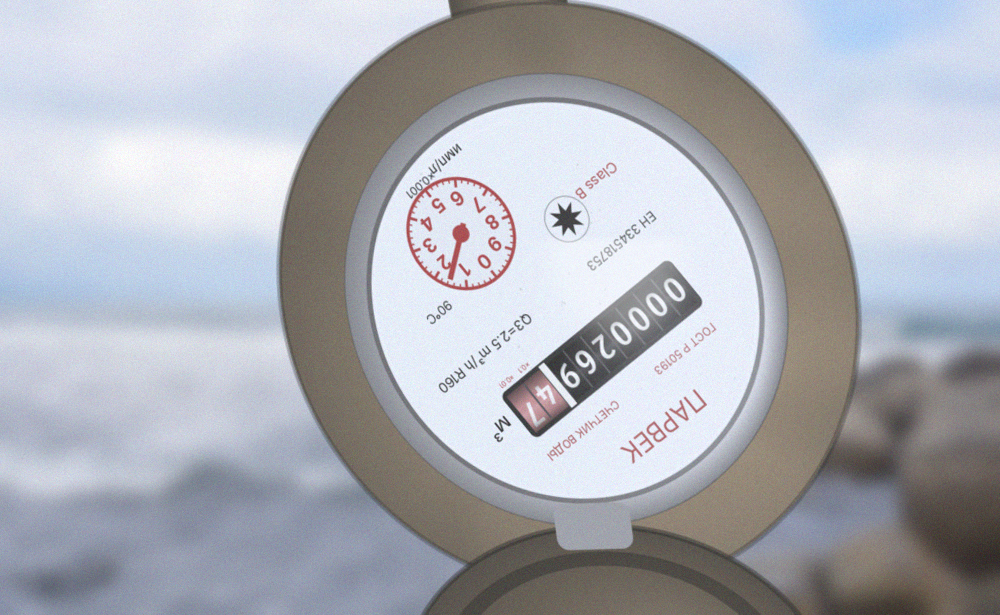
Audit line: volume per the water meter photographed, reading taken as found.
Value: 269.471 m³
